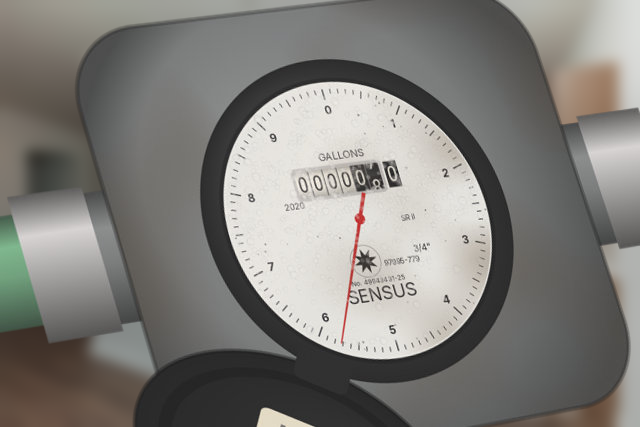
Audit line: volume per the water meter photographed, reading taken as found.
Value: 75.7 gal
